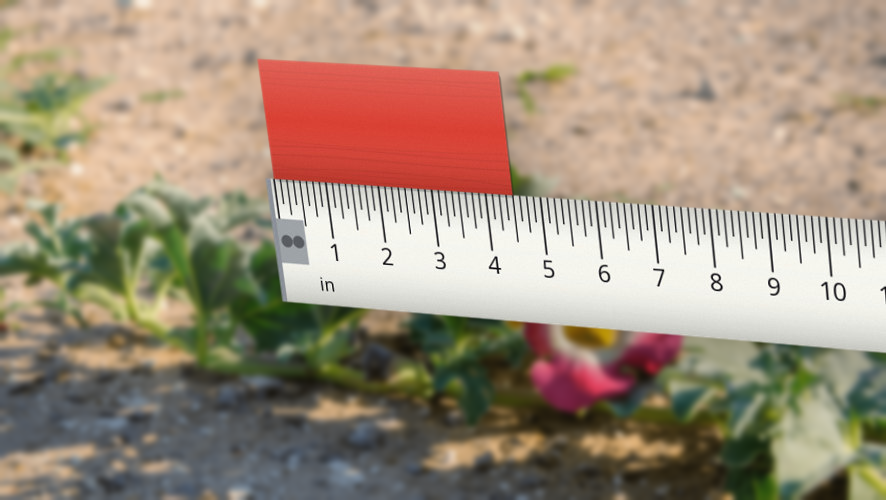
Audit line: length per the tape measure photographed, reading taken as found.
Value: 4.5 in
